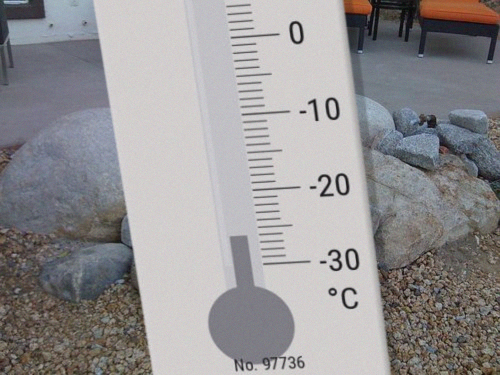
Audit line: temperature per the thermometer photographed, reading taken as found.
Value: -26 °C
